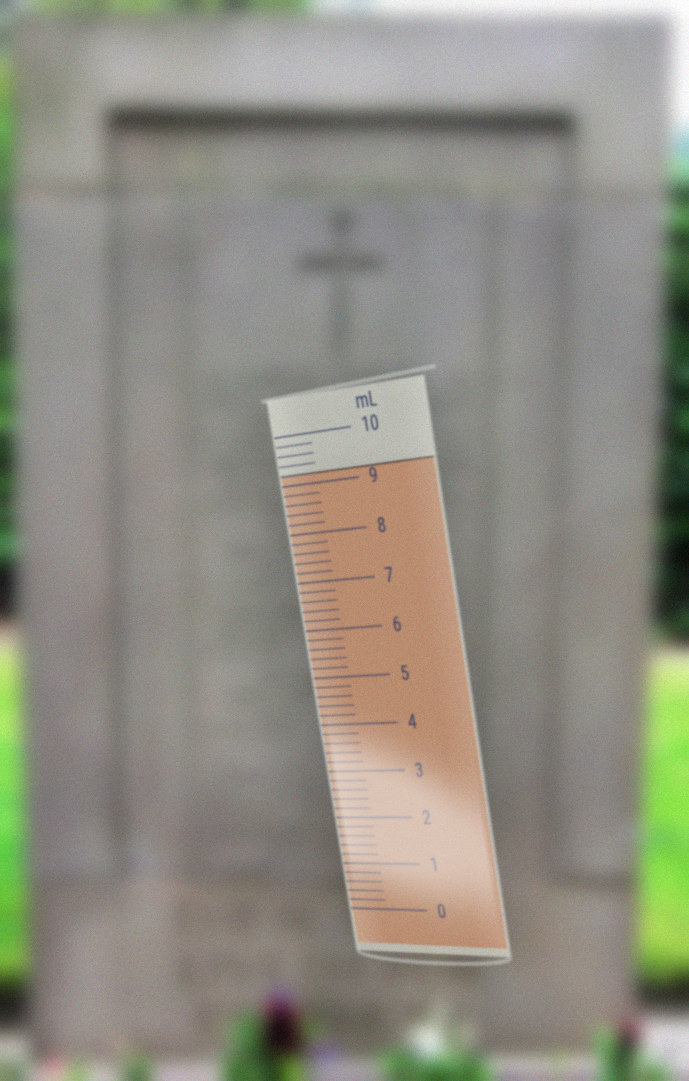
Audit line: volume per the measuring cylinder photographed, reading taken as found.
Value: 9.2 mL
